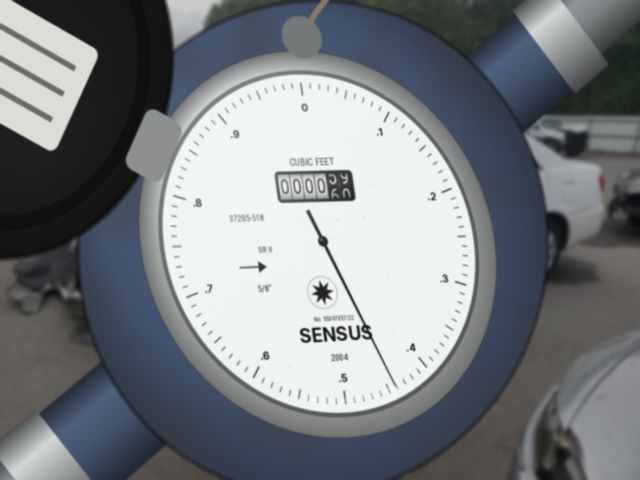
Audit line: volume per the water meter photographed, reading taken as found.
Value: 59.44 ft³
